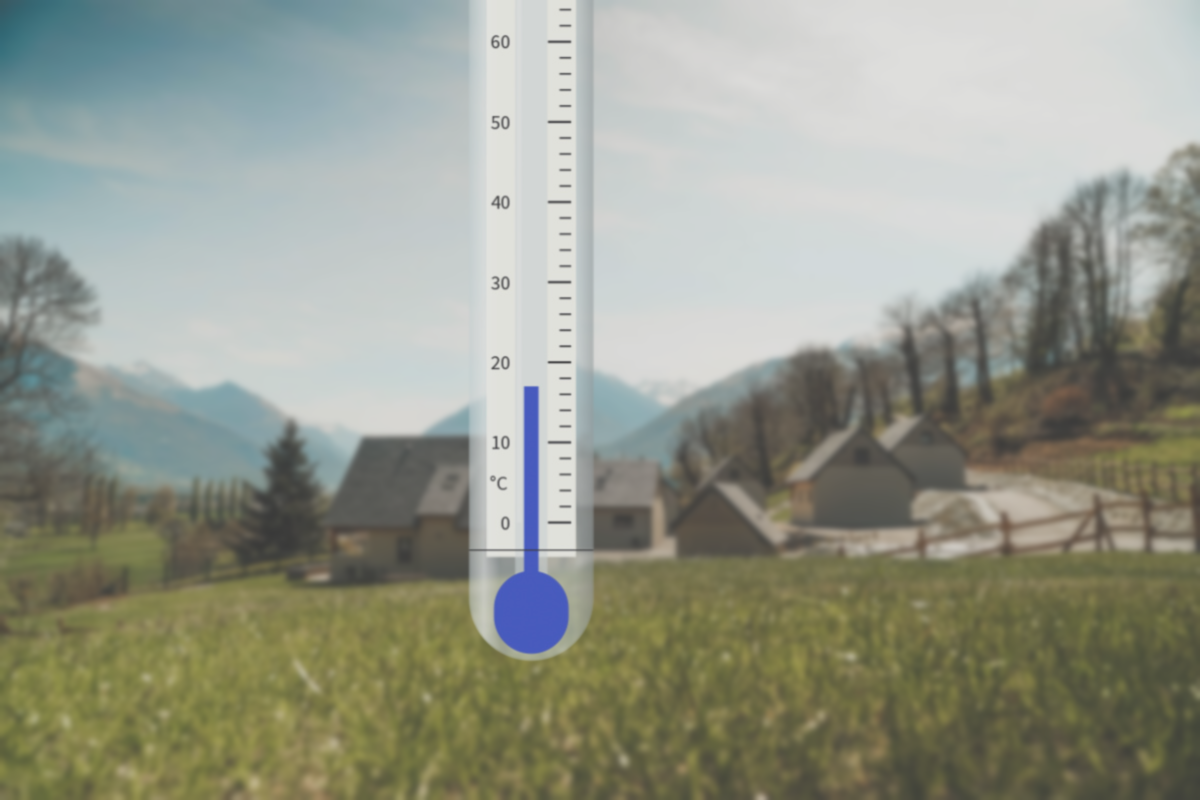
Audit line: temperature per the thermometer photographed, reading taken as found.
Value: 17 °C
